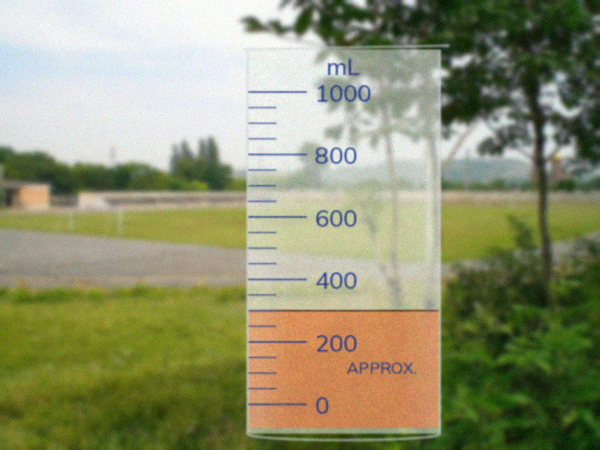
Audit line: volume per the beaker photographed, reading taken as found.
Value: 300 mL
